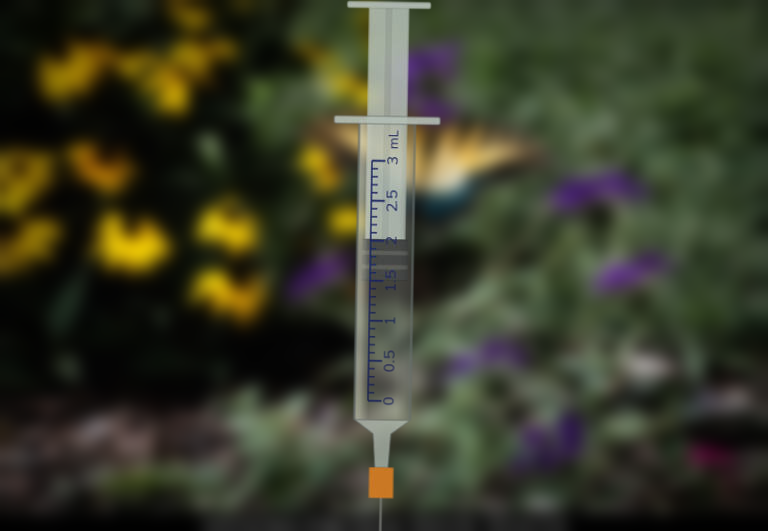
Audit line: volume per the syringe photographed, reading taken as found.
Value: 1.5 mL
